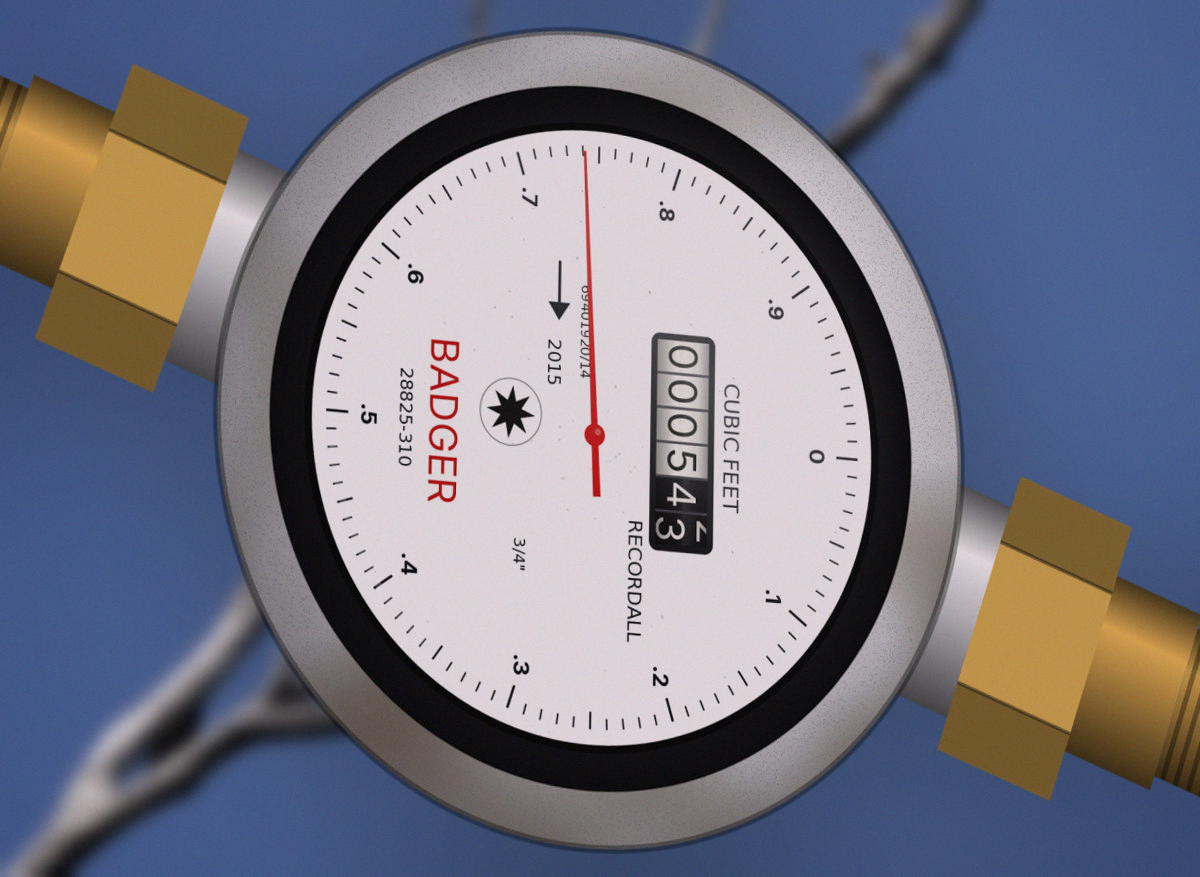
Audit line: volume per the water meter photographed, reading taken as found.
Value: 542.74 ft³
